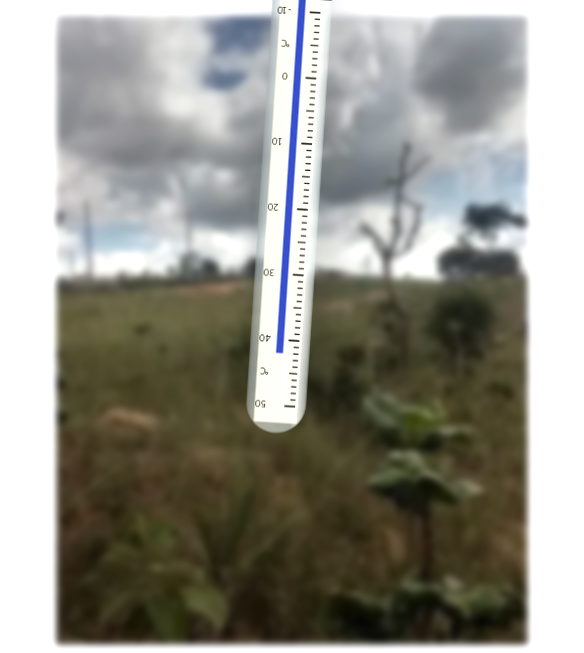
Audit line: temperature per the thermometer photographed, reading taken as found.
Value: 42 °C
